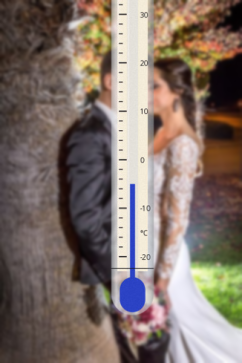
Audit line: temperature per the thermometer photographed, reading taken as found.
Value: -5 °C
